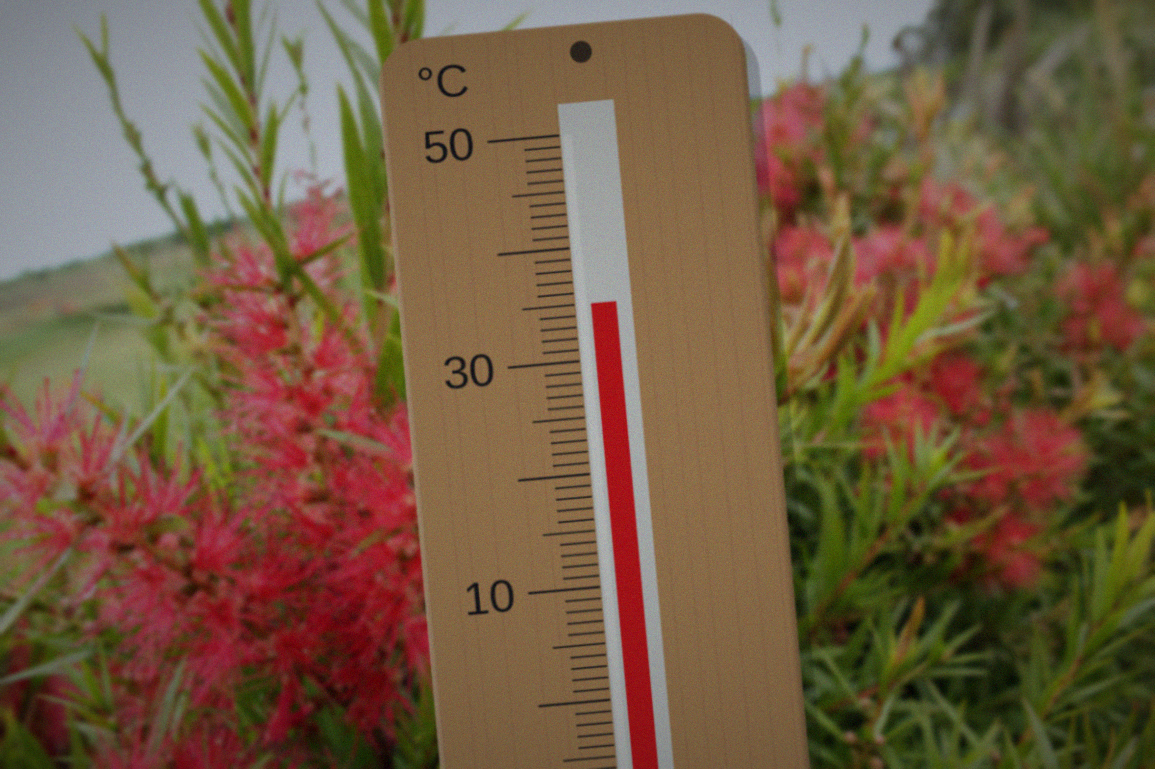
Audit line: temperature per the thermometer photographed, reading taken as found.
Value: 35 °C
